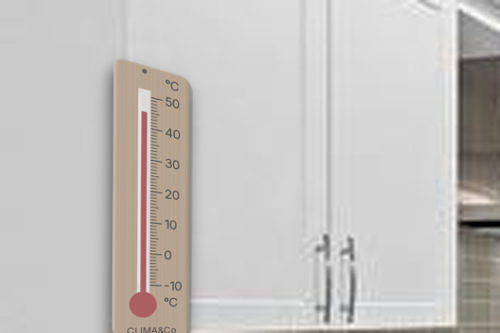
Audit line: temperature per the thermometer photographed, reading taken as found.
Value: 45 °C
